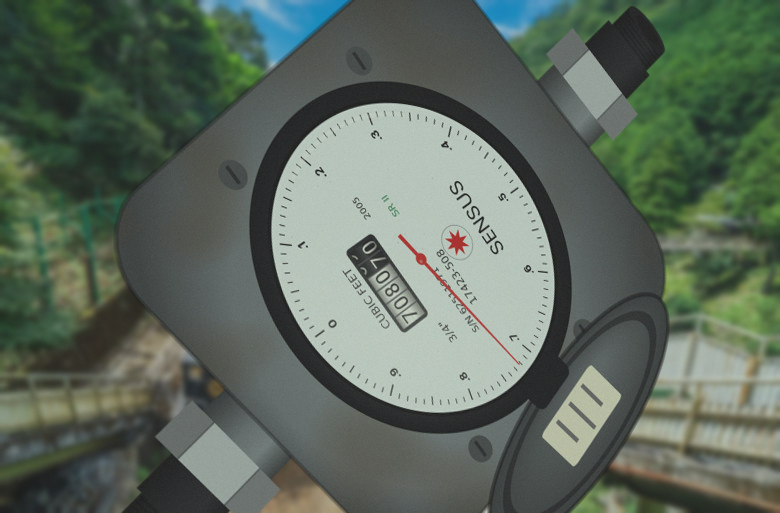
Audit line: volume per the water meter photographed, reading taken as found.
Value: 708069.72 ft³
